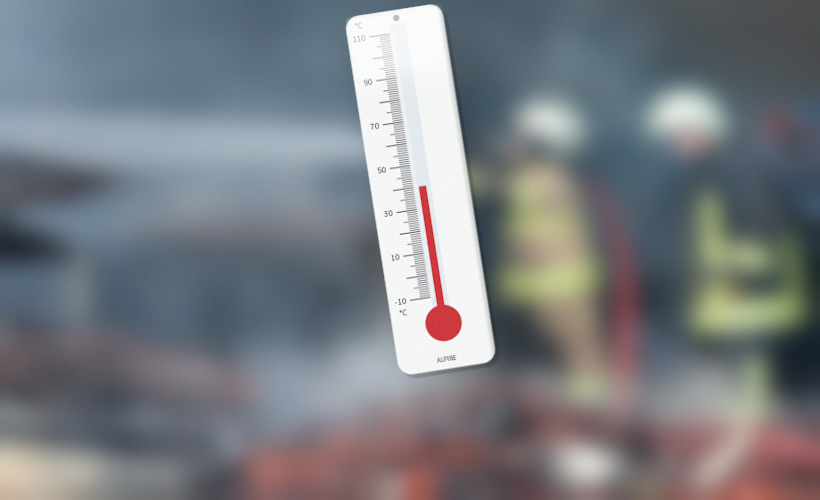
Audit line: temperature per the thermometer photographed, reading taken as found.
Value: 40 °C
